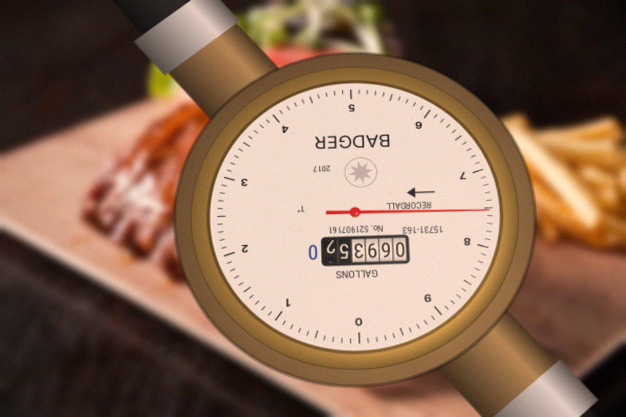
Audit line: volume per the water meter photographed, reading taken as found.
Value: 693517.5 gal
